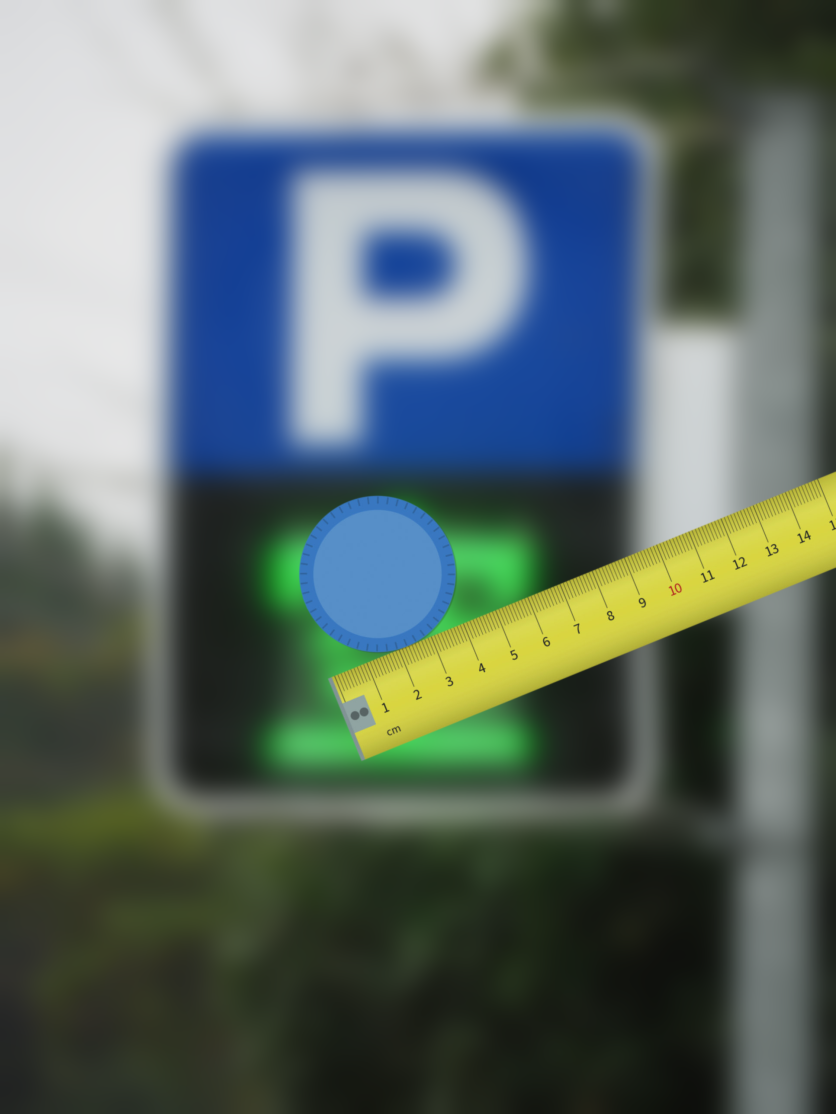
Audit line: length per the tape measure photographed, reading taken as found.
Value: 4.5 cm
